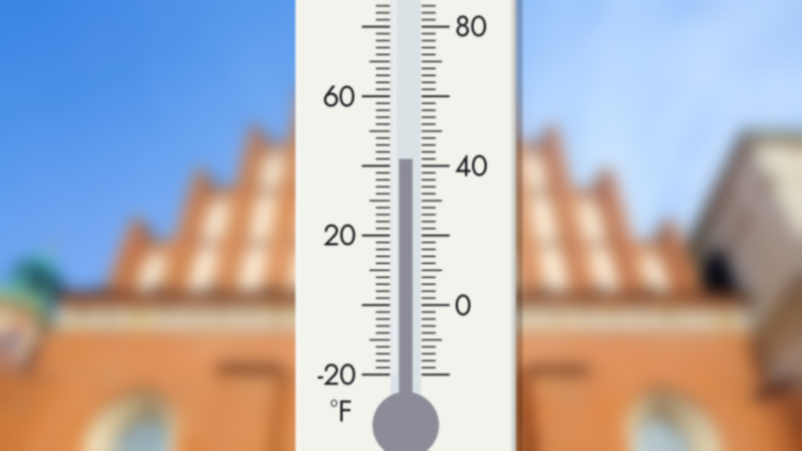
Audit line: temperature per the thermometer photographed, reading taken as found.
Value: 42 °F
